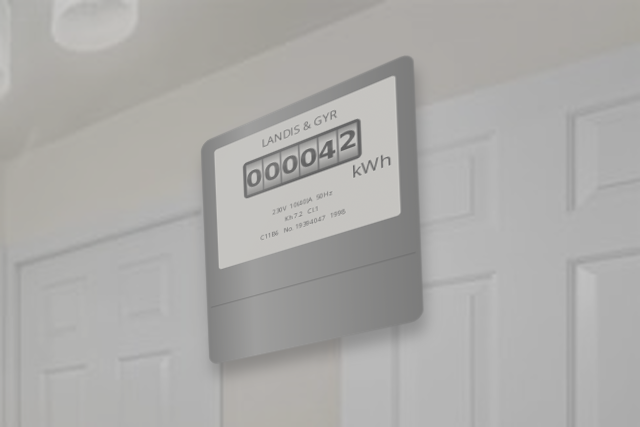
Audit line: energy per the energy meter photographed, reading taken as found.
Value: 42 kWh
